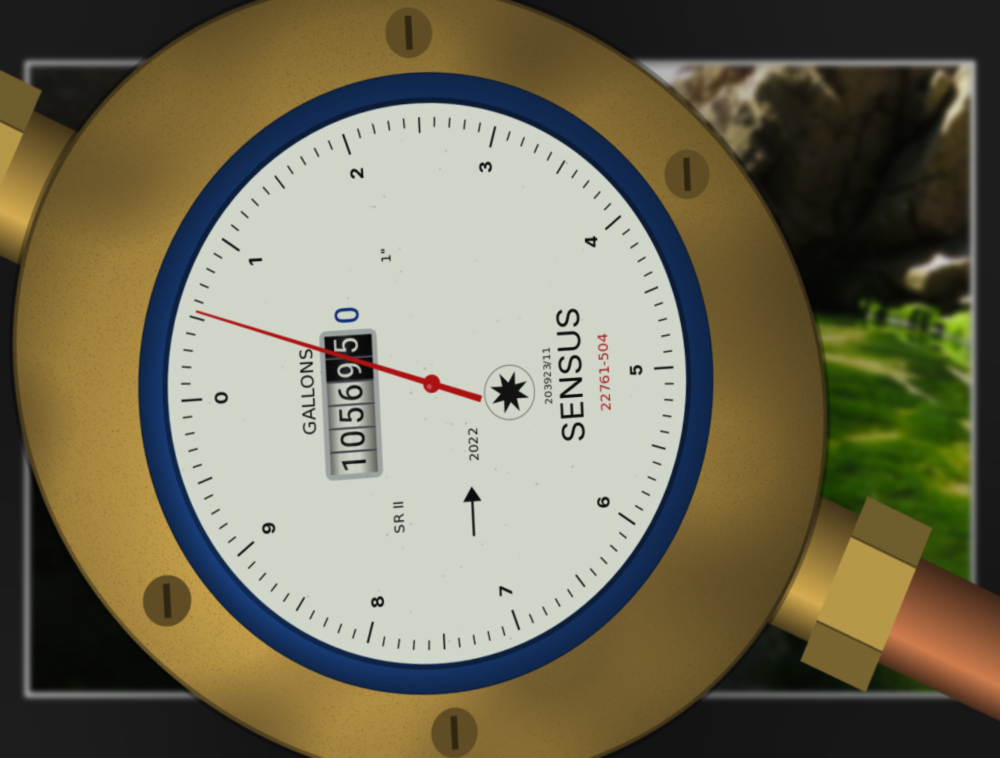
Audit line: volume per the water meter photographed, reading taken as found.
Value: 1056950.5 gal
